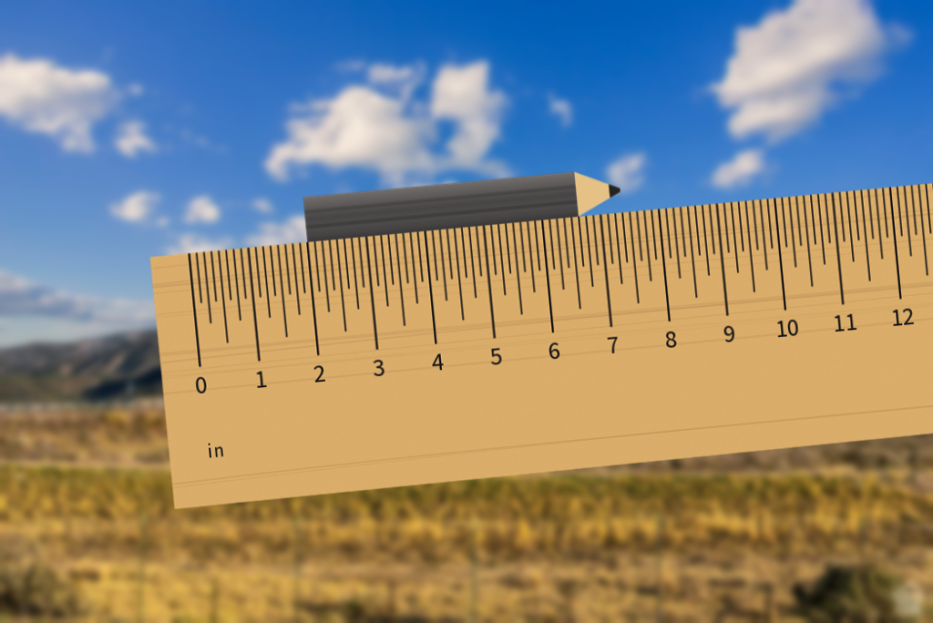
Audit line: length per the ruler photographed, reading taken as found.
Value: 5.375 in
